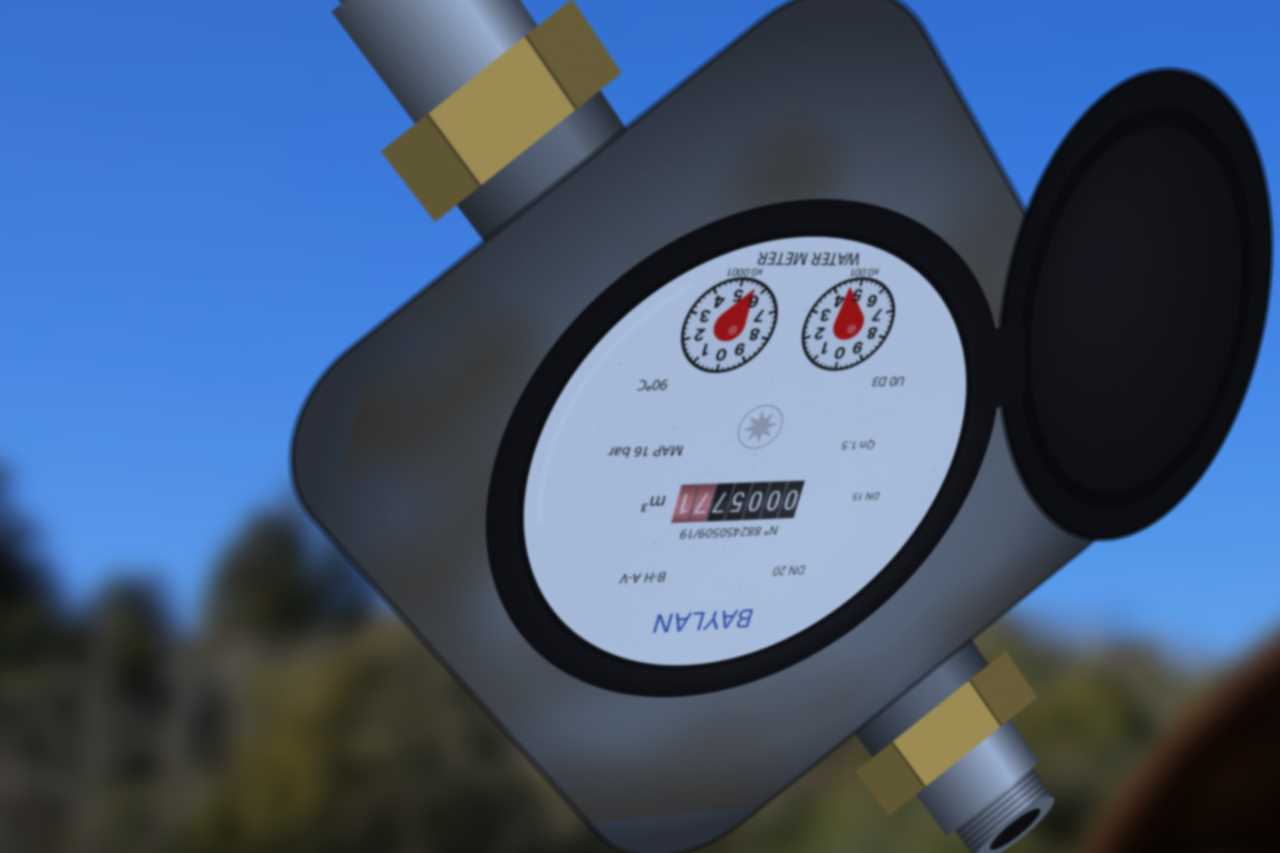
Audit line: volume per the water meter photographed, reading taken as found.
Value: 57.7145 m³
